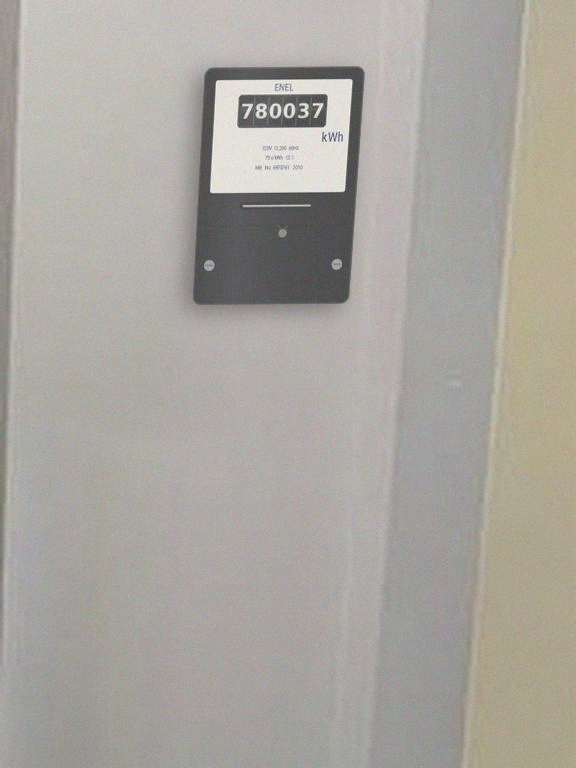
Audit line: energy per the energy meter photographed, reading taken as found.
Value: 780037 kWh
